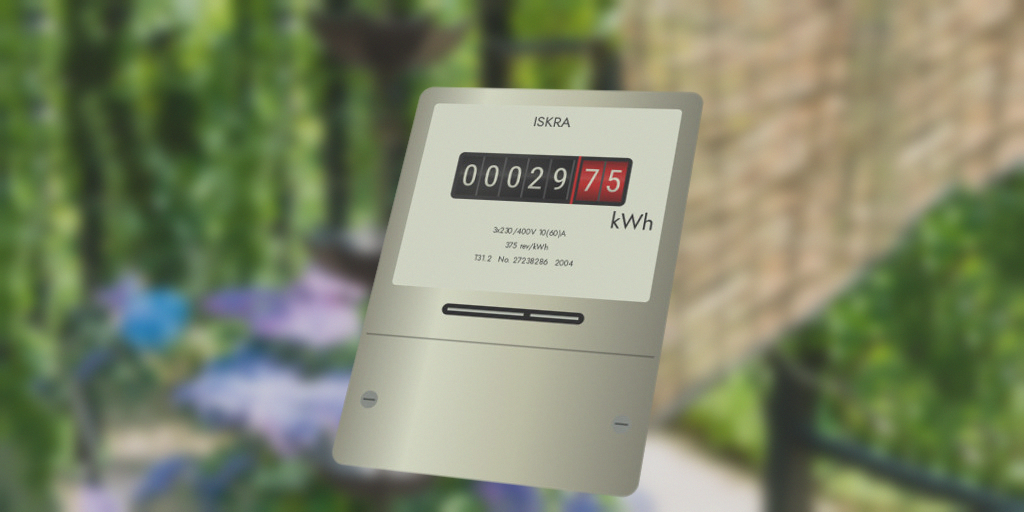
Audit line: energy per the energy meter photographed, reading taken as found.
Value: 29.75 kWh
